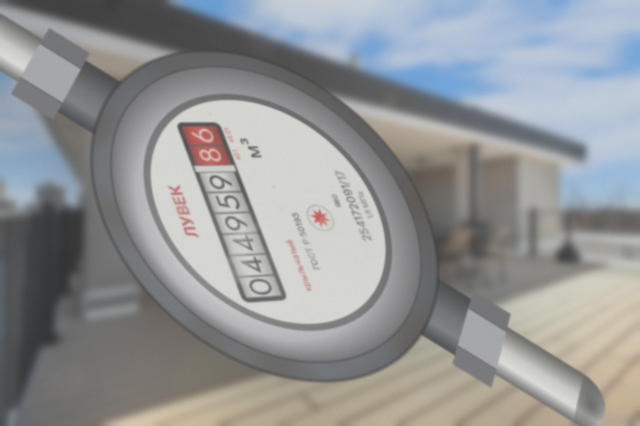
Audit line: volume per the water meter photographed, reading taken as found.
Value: 44959.86 m³
